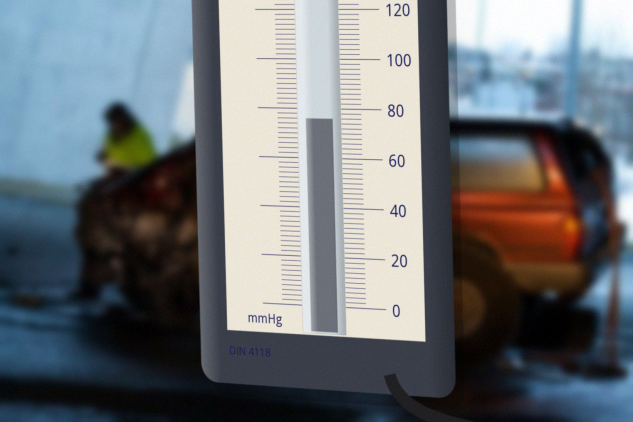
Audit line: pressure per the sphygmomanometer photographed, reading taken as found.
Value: 76 mmHg
